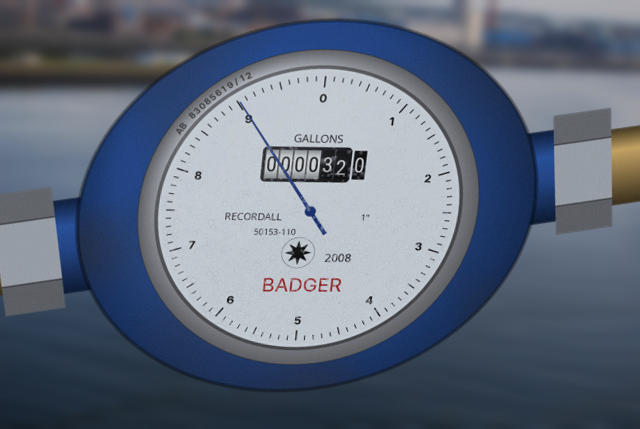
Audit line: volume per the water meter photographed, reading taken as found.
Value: 319.0 gal
